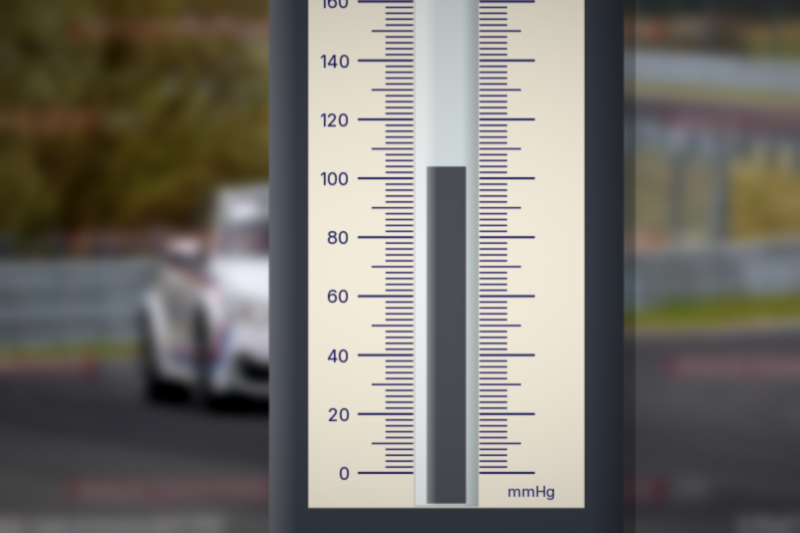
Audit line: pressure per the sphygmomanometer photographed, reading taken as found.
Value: 104 mmHg
